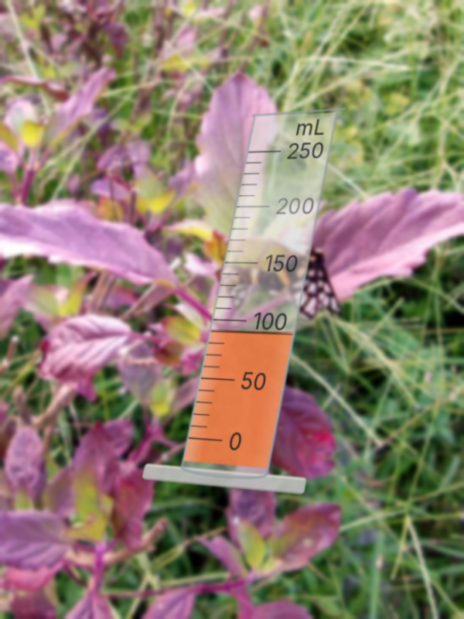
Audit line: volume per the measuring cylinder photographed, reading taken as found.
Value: 90 mL
